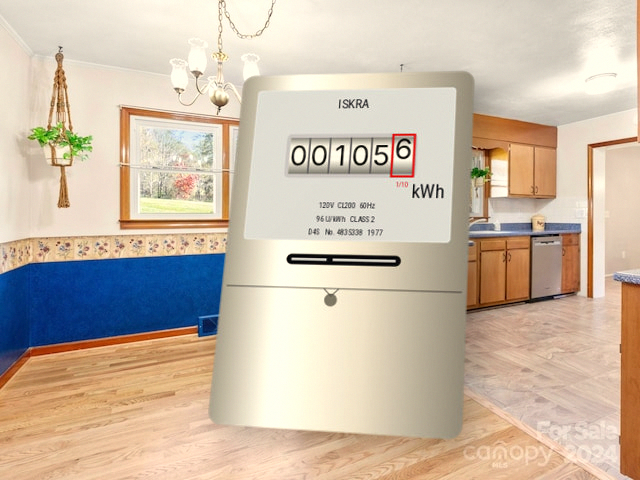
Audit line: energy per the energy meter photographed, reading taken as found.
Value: 105.6 kWh
